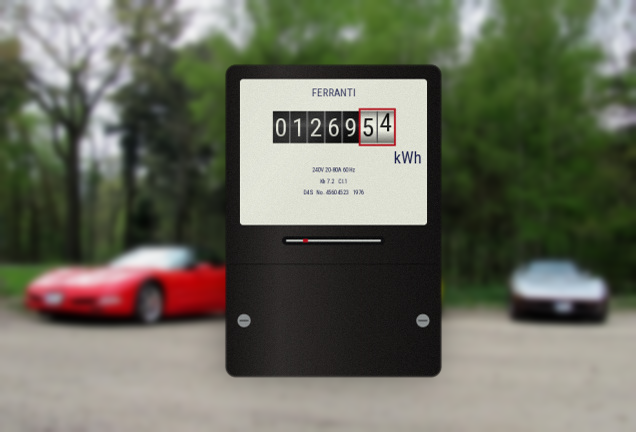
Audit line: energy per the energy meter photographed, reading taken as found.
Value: 1269.54 kWh
